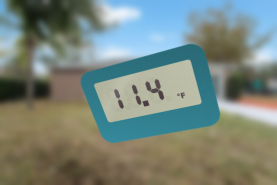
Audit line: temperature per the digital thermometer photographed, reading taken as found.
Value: 11.4 °F
